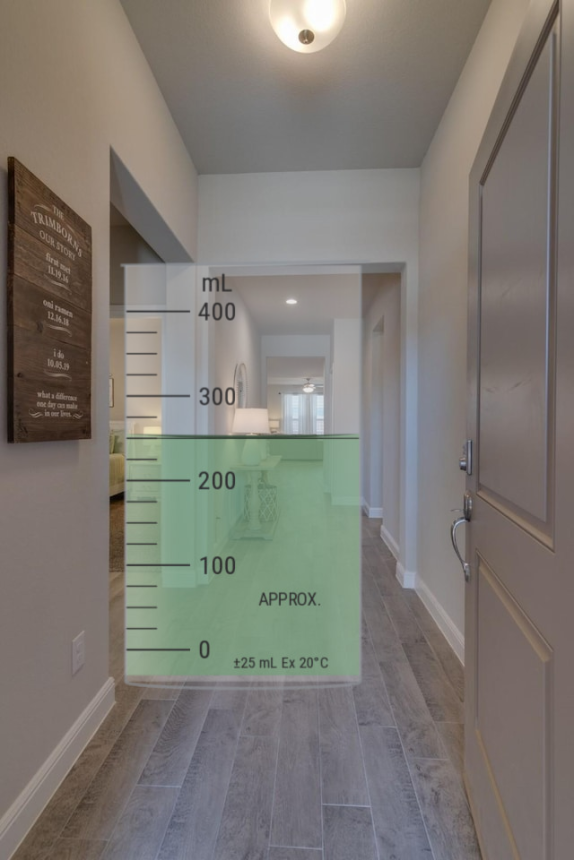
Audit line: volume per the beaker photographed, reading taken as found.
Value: 250 mL
